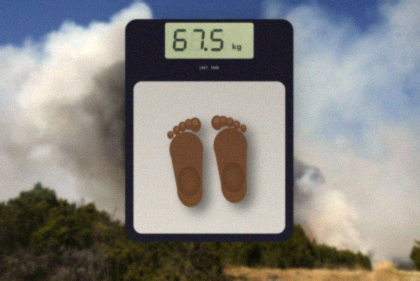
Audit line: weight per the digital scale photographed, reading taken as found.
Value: 67.5 kg
